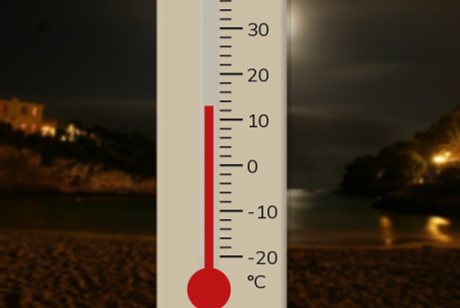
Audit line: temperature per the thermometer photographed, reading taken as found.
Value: 13 °C
